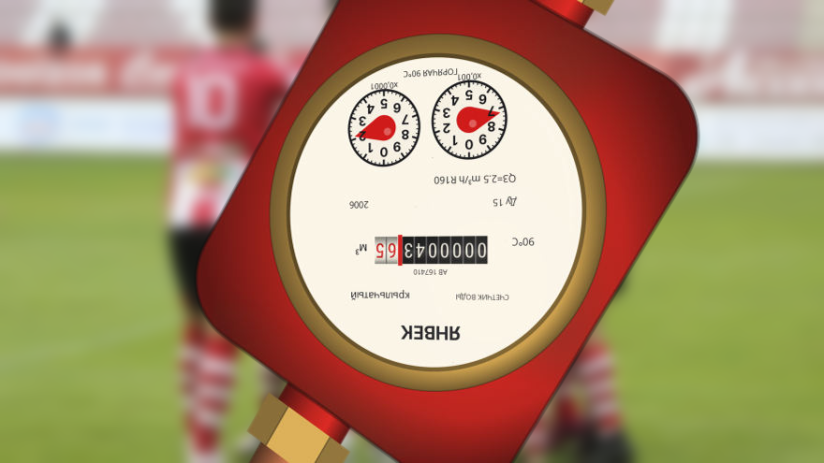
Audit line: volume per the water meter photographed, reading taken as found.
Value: 43.6572 m³
